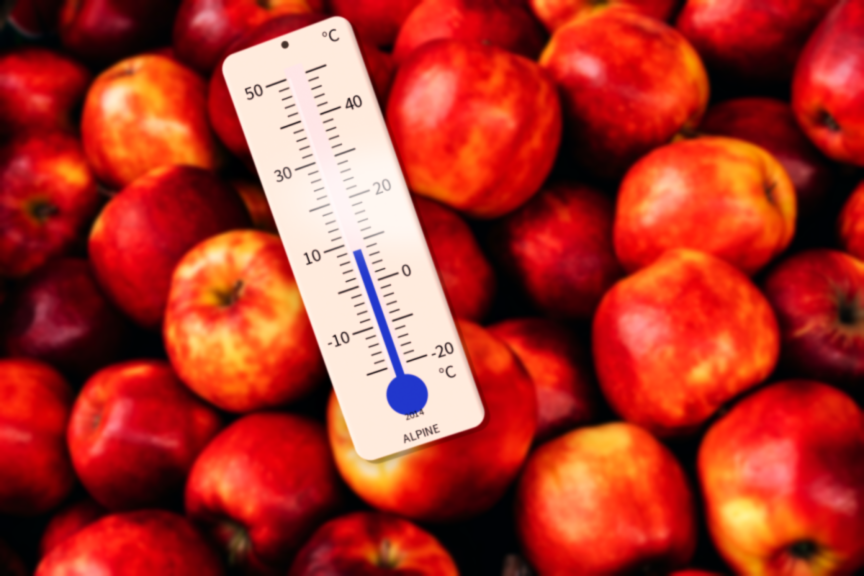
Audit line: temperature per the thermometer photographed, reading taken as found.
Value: 8 °C
